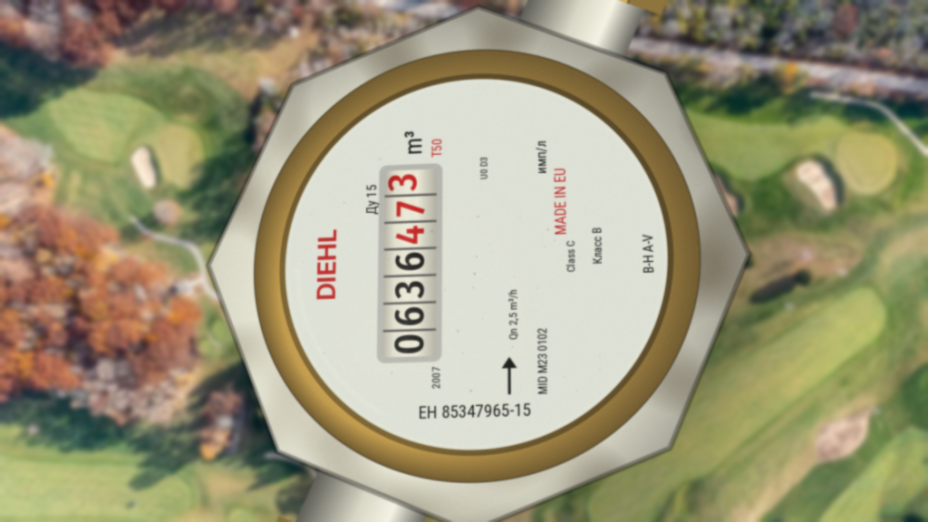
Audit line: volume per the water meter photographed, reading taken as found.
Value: 636.473 m³
